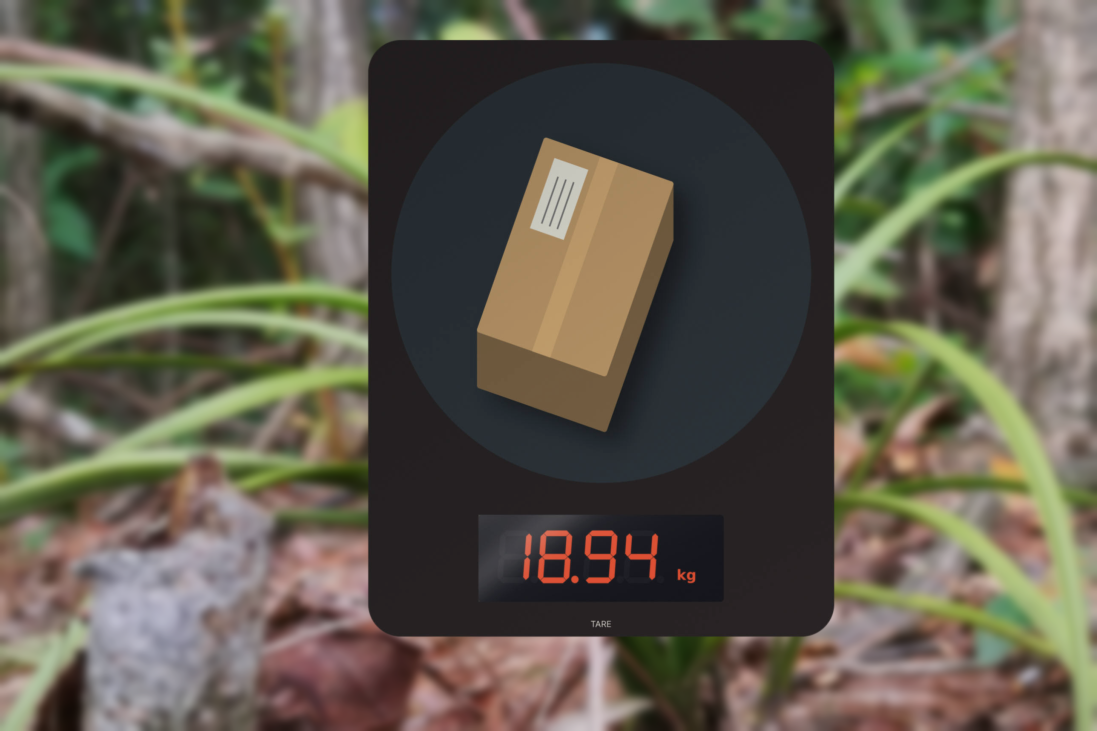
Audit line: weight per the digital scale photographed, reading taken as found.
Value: 18.94 kg
